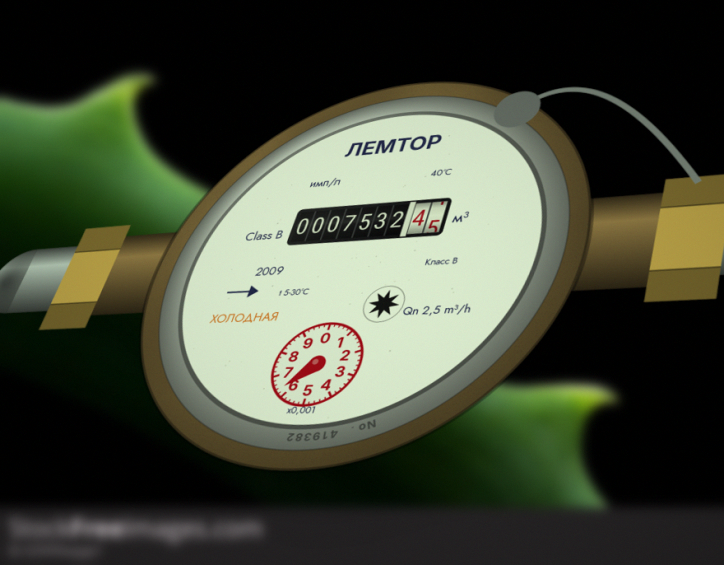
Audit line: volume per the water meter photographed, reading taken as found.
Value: 7532.446 m³
